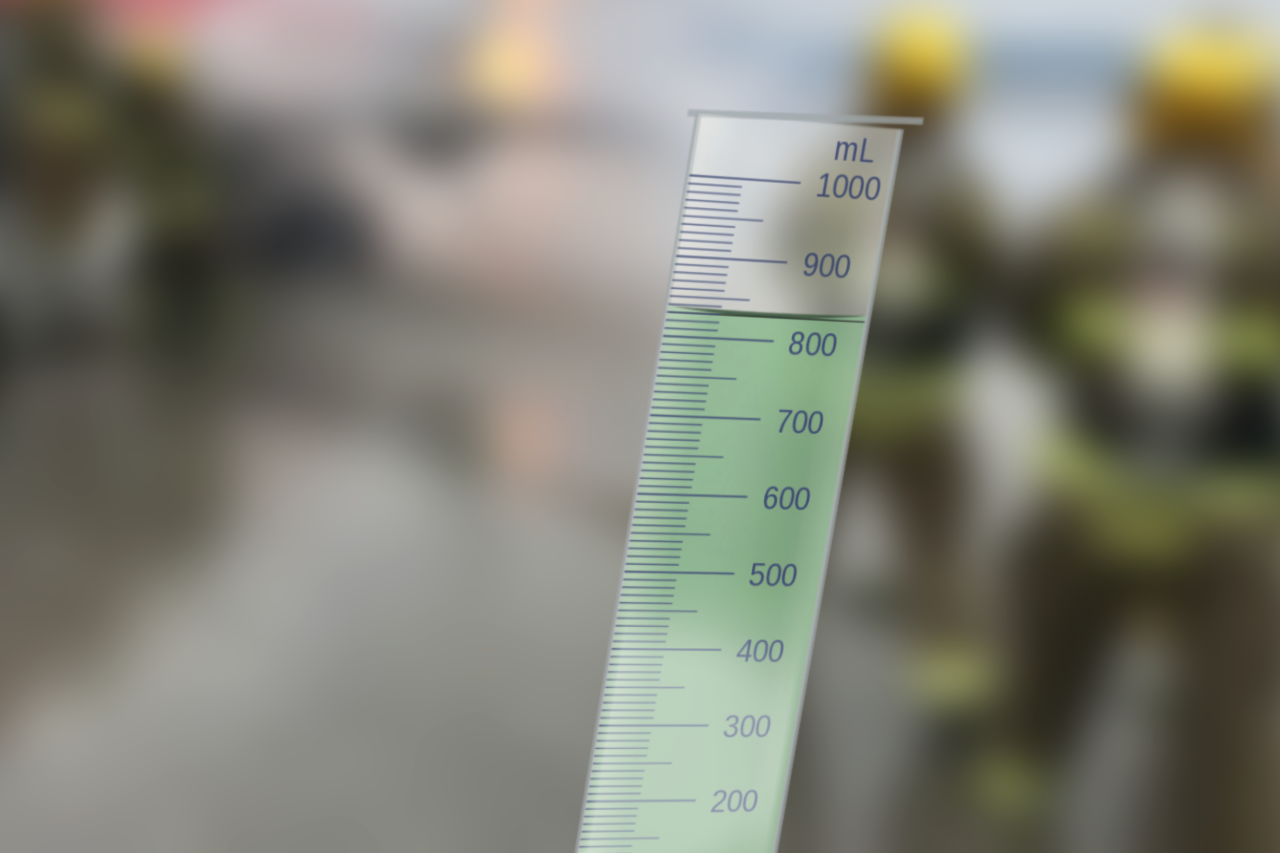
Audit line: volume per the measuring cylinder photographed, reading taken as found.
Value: 830 mL
